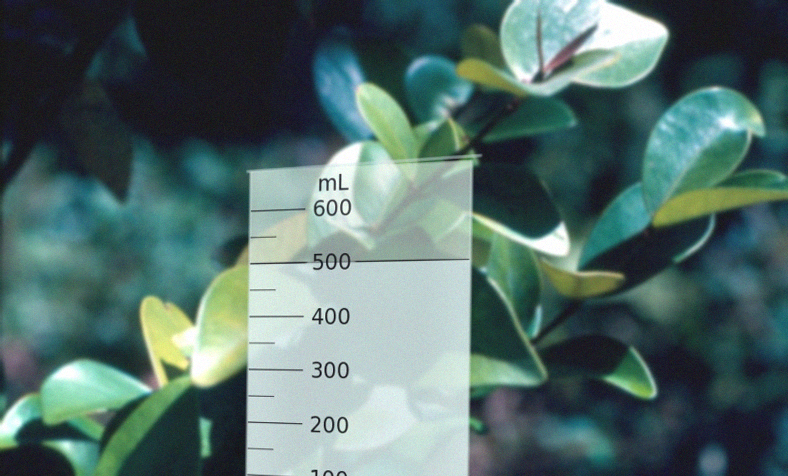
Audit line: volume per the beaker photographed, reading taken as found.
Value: 500 mL
